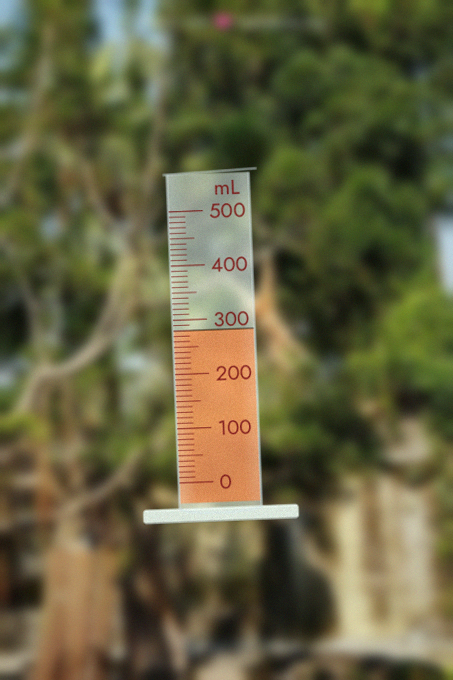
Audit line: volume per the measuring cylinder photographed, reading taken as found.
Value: 280 mL
